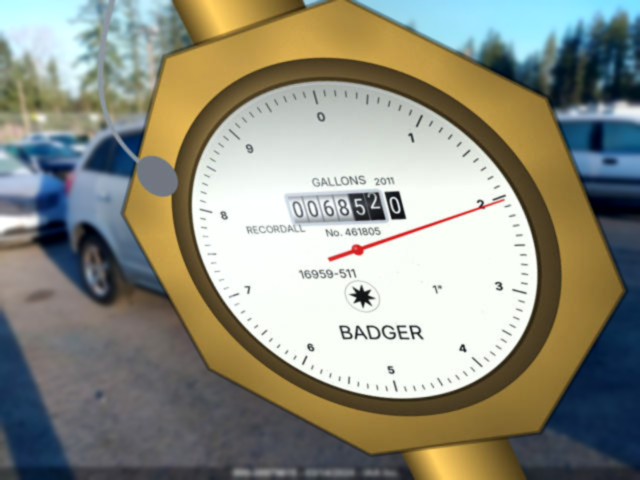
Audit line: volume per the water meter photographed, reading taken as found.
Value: 68522.0 gal
